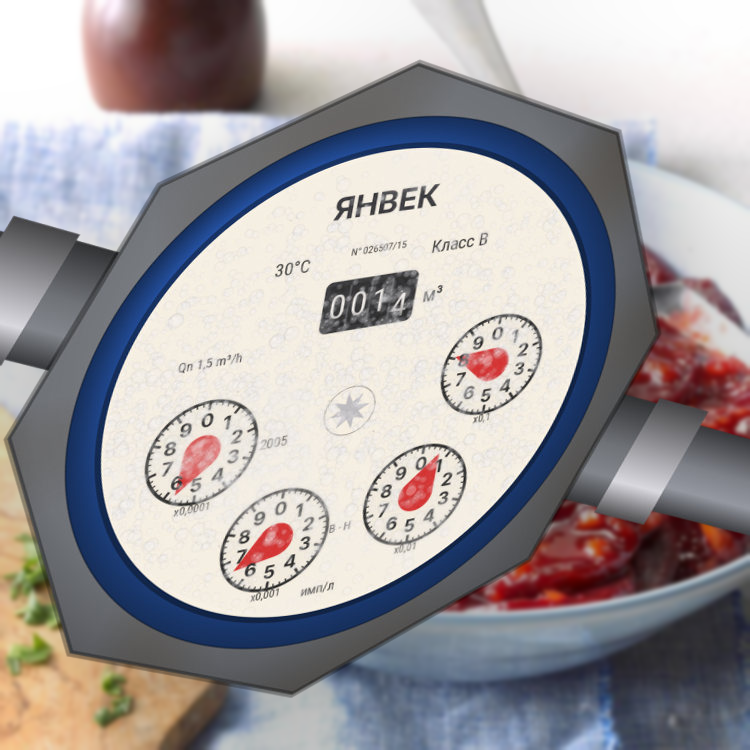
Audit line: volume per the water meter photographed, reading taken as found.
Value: 13.8065 m³
